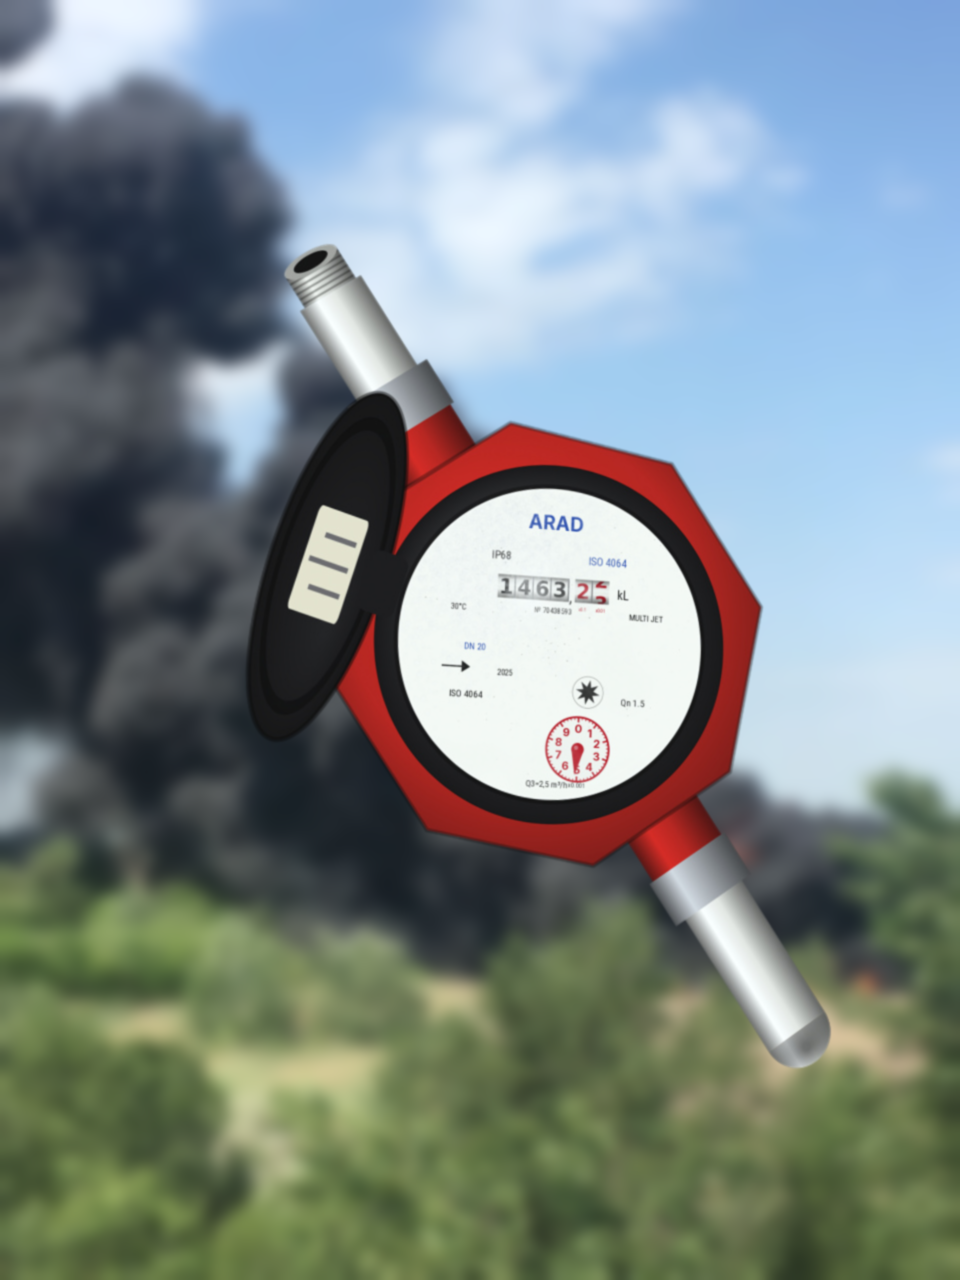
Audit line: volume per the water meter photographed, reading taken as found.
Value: 1463.225 kL
